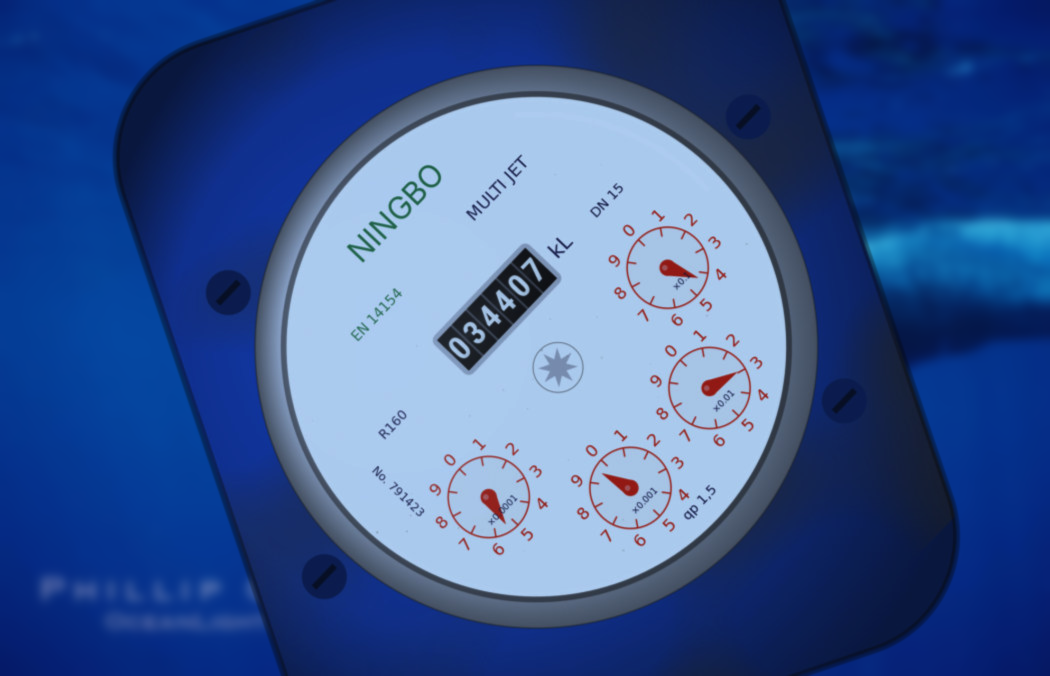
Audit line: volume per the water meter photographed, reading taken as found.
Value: 34407.4295 kL
